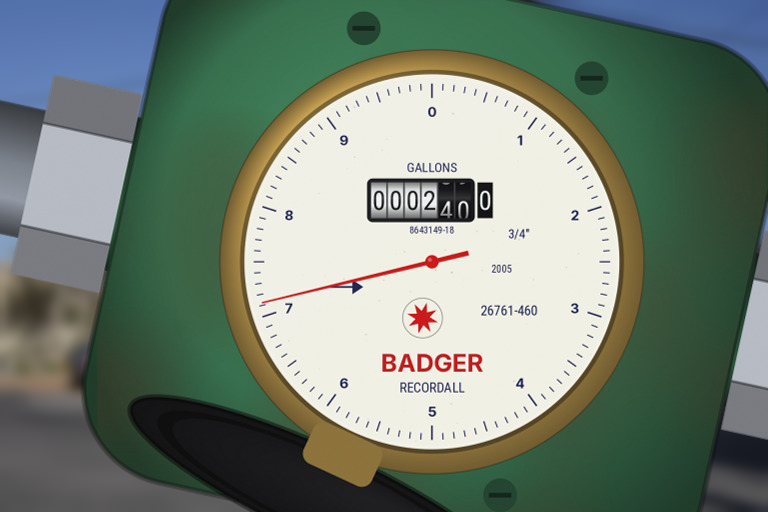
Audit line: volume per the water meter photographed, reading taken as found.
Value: 2397.1 gal
